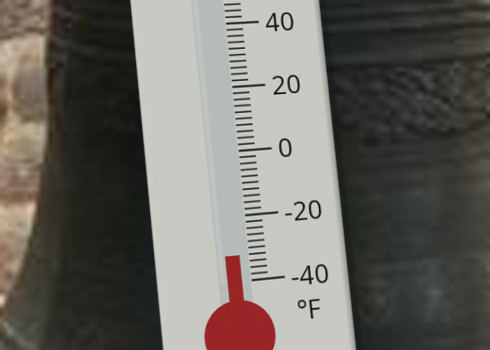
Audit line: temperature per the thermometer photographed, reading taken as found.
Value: -32 °F
